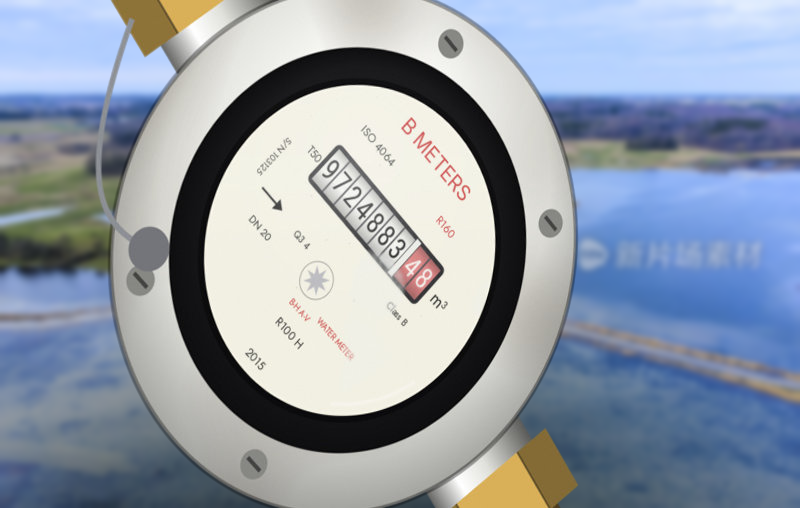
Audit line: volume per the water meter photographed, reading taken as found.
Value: 9724883.48 m³
